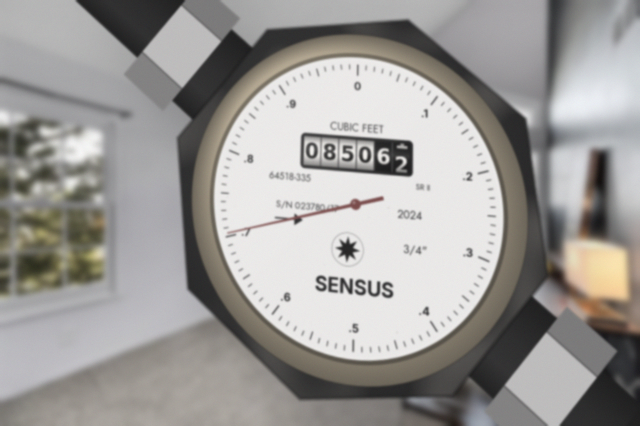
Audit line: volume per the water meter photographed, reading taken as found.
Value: 85061.70 ft³
